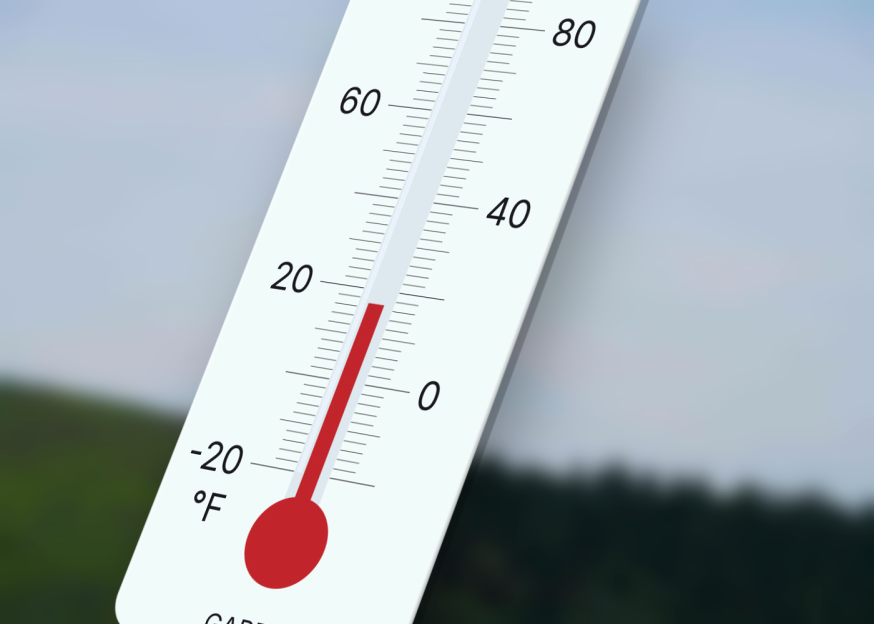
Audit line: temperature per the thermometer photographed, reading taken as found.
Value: 17 °F
